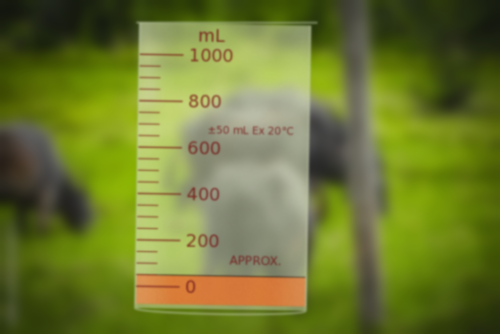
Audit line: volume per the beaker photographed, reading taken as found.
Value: 50 mL
